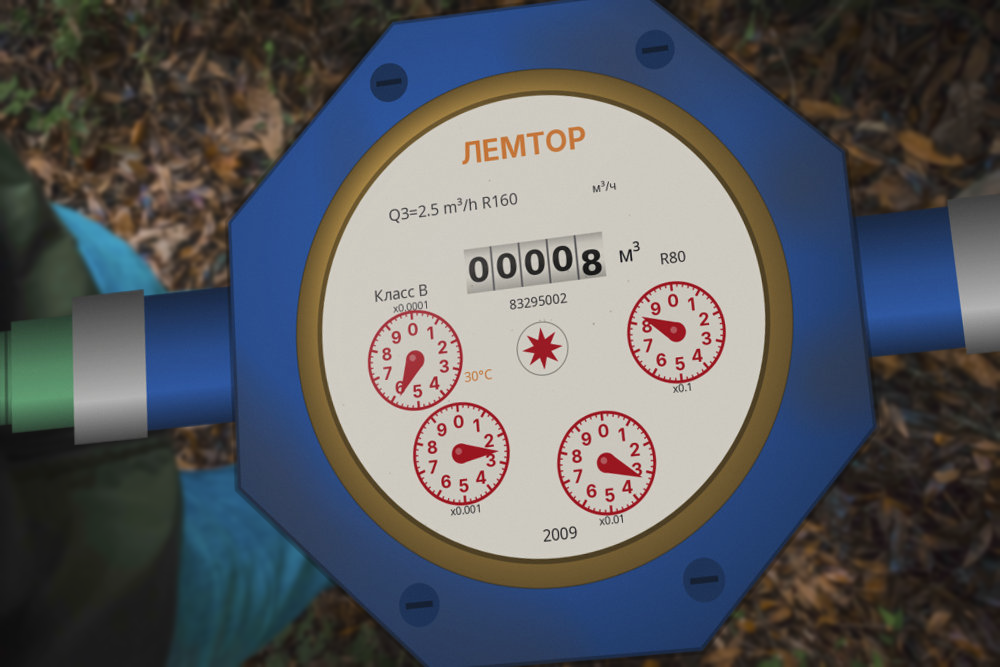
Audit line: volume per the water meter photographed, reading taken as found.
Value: 7.8325 m³
